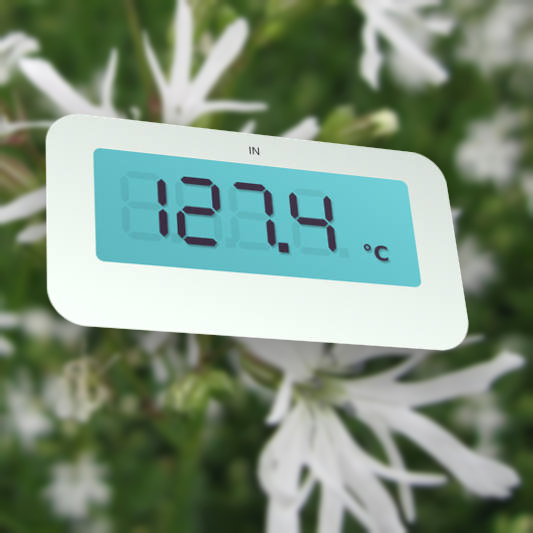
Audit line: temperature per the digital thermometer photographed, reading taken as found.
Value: 127.4 °C
